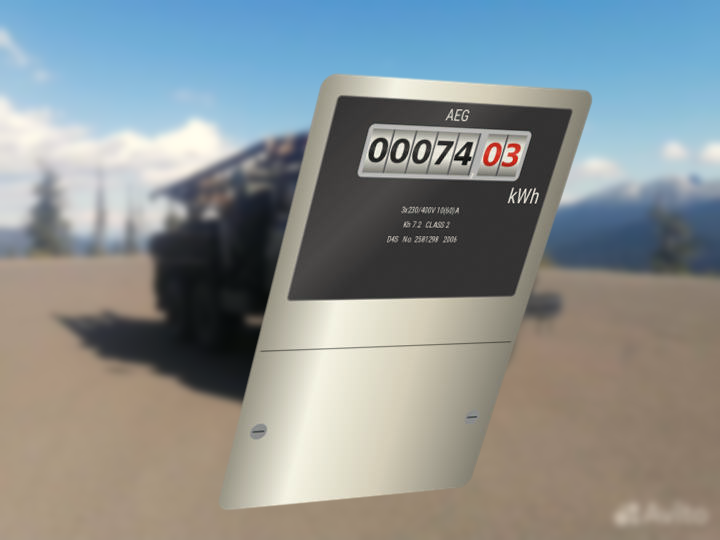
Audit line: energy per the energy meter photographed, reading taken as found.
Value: 74.03 kWh
